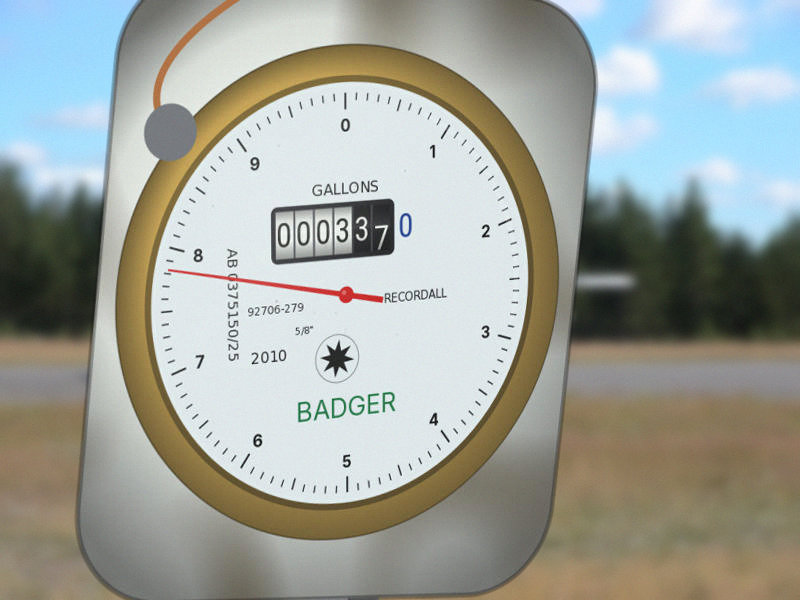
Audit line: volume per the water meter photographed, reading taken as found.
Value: 3367.8 gal
